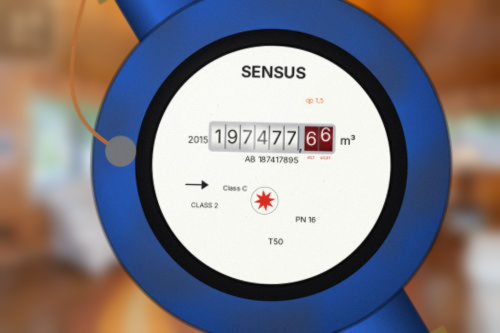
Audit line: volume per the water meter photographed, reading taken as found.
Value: 197477.66 m³
